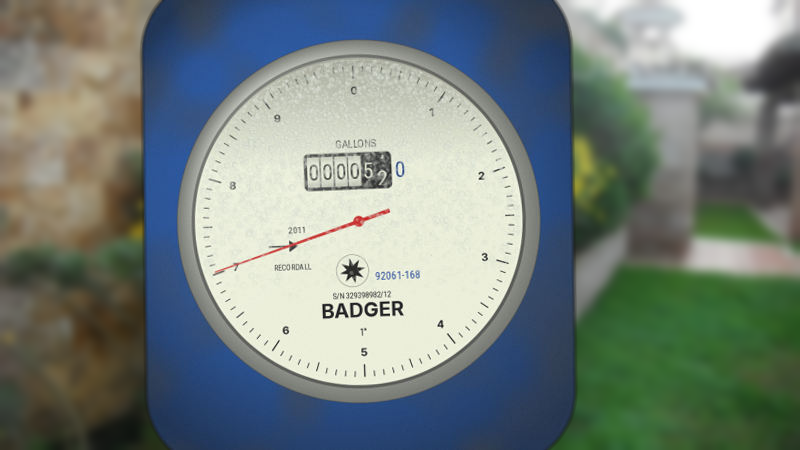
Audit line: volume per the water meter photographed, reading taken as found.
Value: 517.0 gal
